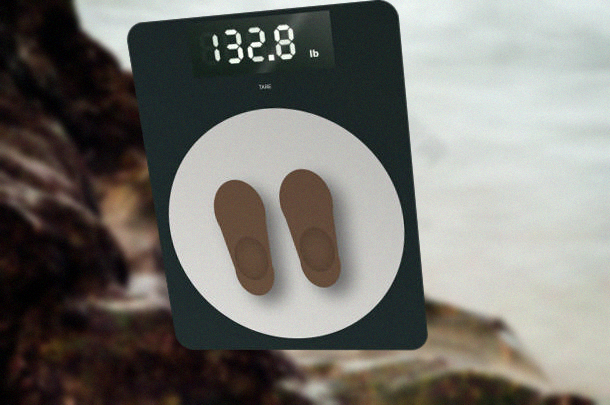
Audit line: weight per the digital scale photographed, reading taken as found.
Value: 132.8 lb
